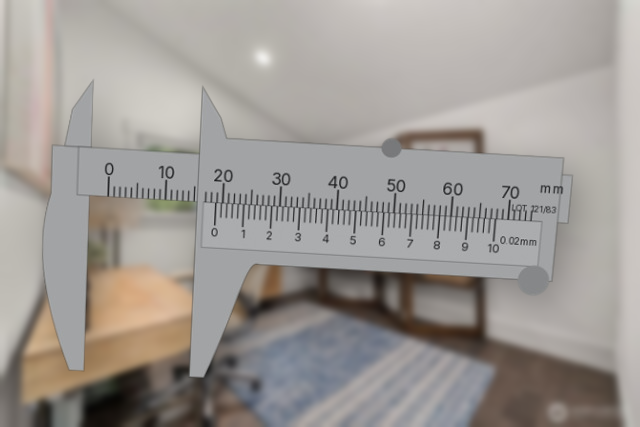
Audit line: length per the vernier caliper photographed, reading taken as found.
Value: 18.8 mm
